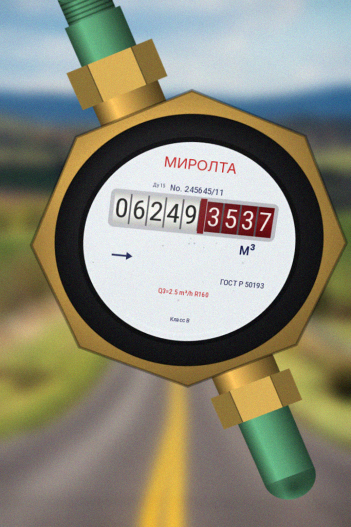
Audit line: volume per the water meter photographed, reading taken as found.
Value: 6249.3537 m³
